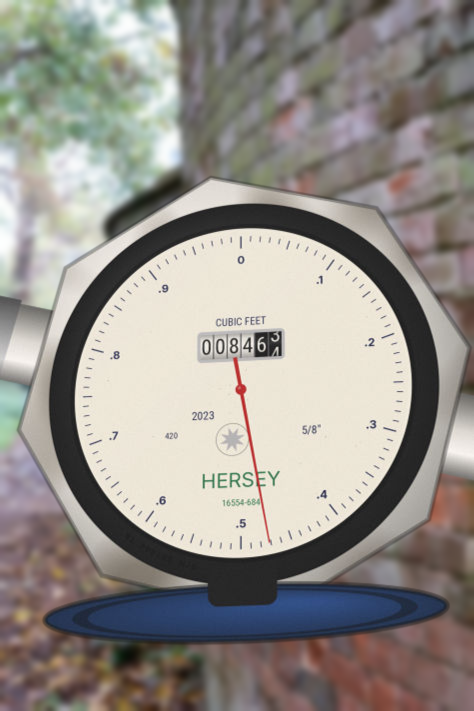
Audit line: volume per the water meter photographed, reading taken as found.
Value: 8463.47 ft³
